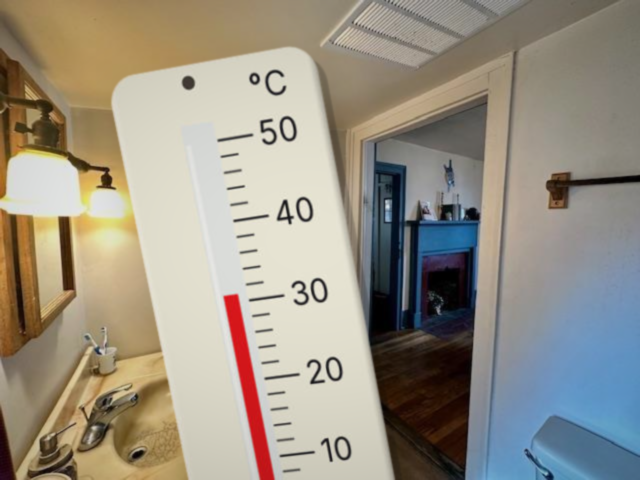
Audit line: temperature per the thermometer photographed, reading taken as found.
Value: 31 °C
